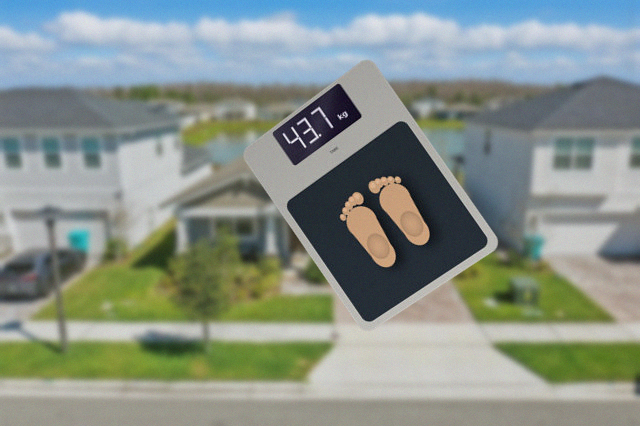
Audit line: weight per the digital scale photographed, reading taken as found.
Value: 43.7 kg
